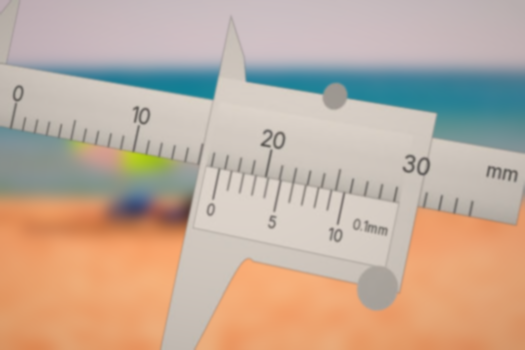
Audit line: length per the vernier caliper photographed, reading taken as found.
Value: 16.6 mm
